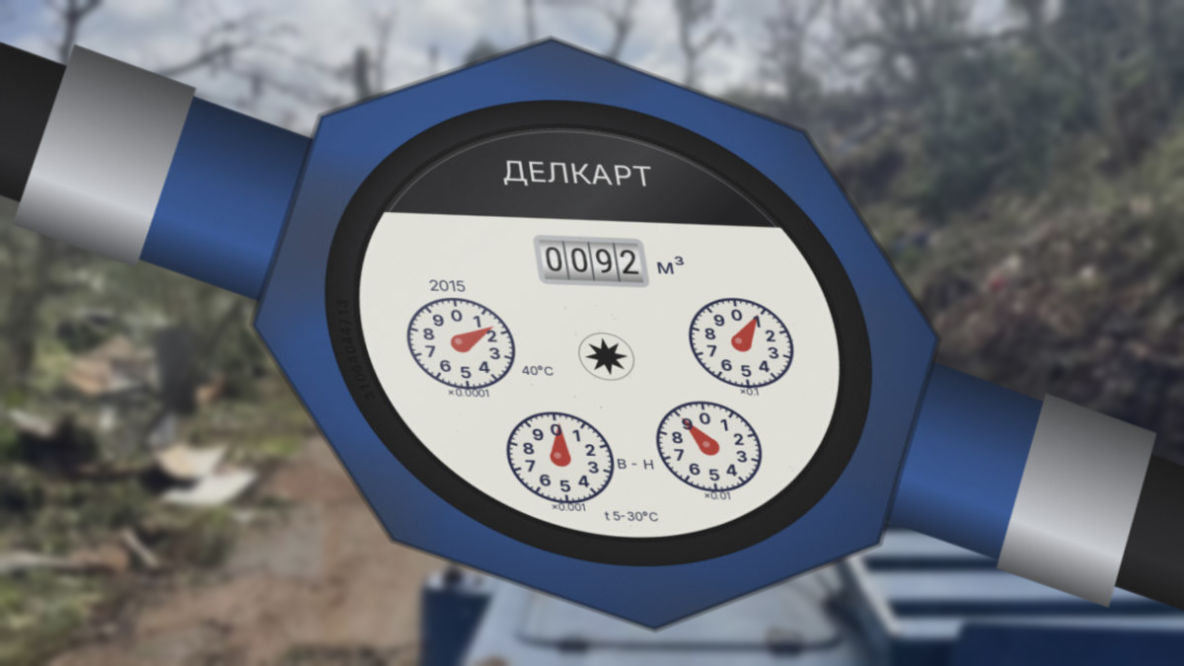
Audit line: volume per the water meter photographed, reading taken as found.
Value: 92.0901 m³
